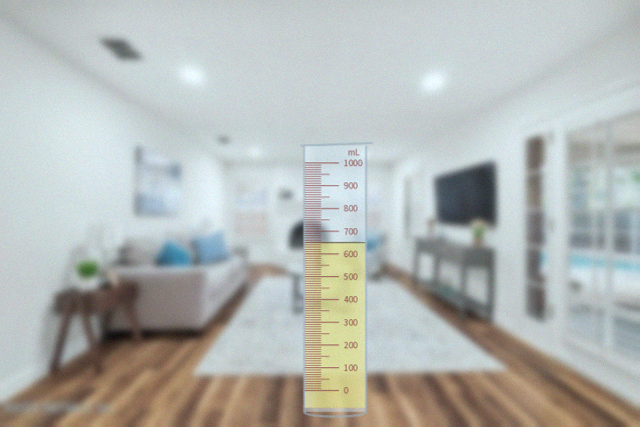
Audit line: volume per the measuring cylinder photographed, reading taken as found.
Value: 650 mL
